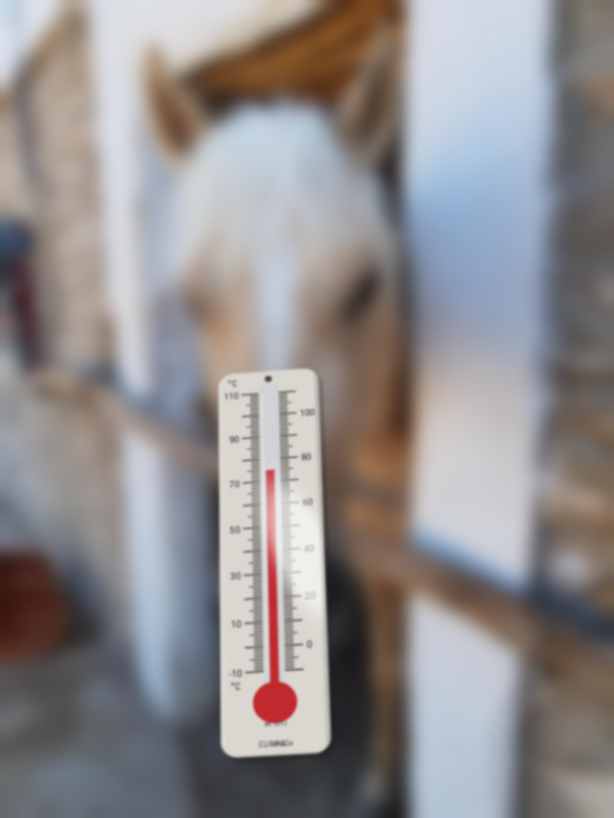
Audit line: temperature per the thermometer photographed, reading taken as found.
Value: 75 °C
